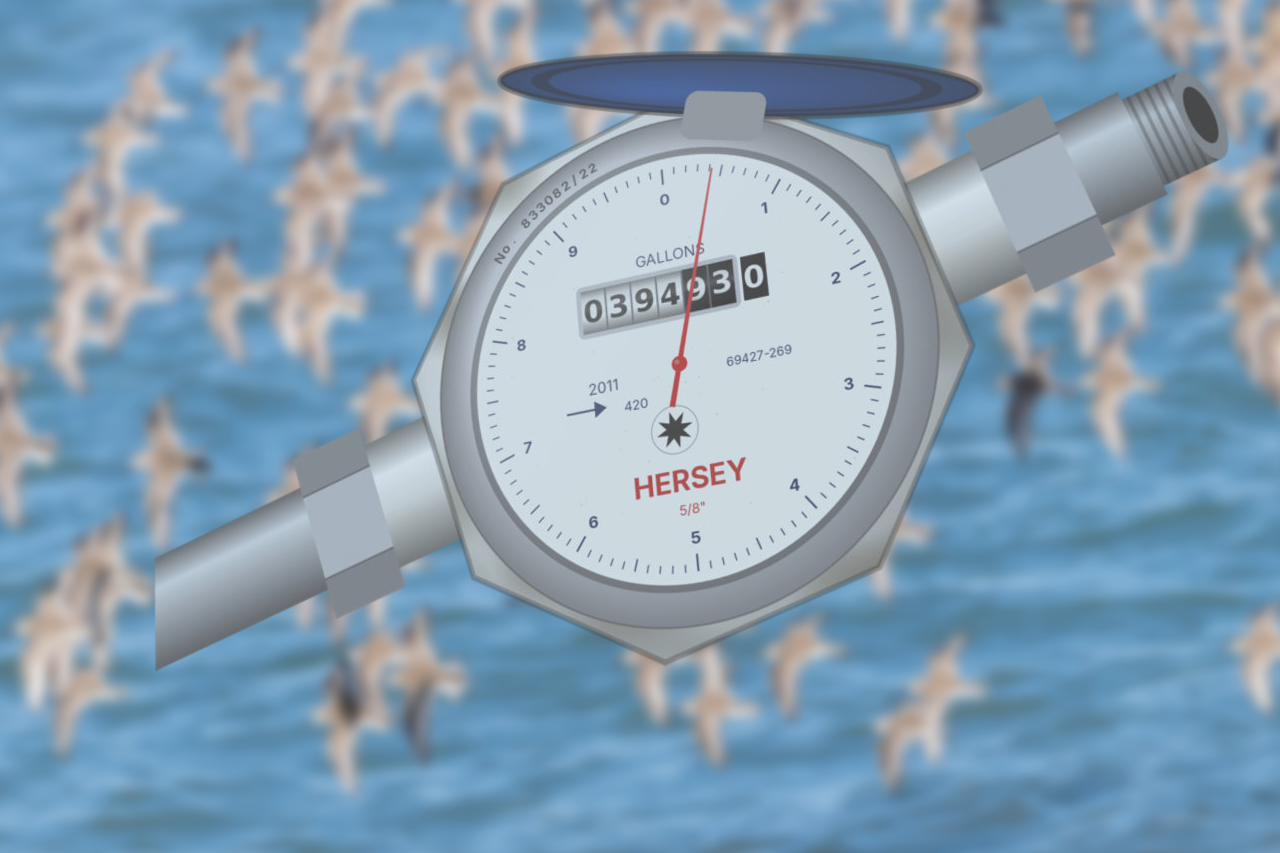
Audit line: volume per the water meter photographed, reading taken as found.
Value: 394930.4 gal
